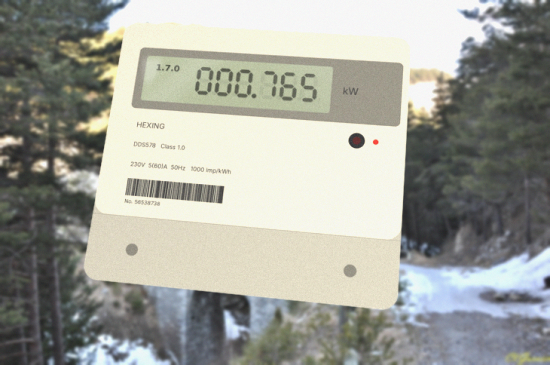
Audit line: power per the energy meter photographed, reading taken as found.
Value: 0.765 kW
